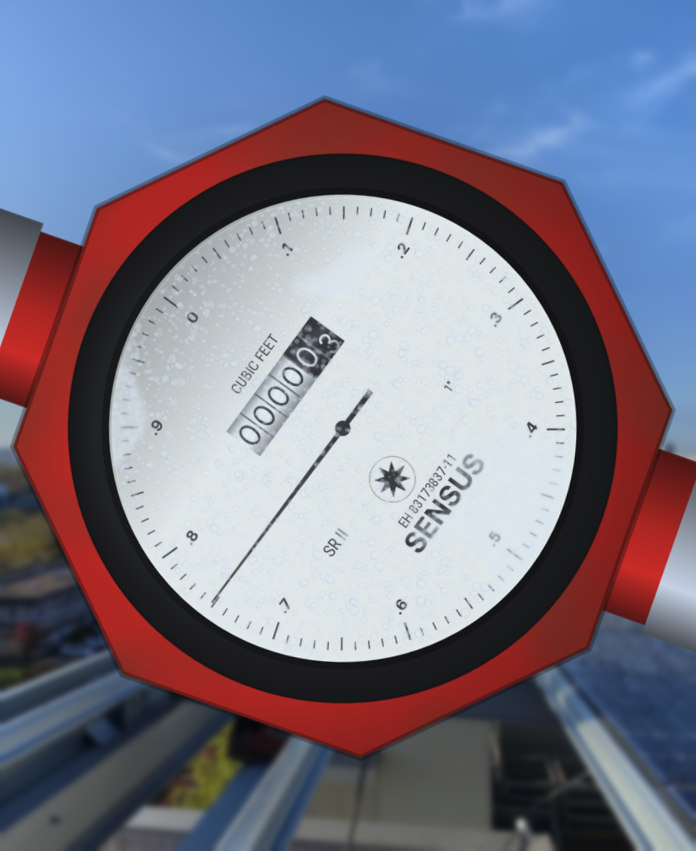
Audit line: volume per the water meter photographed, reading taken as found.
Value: 2.75 ft³
